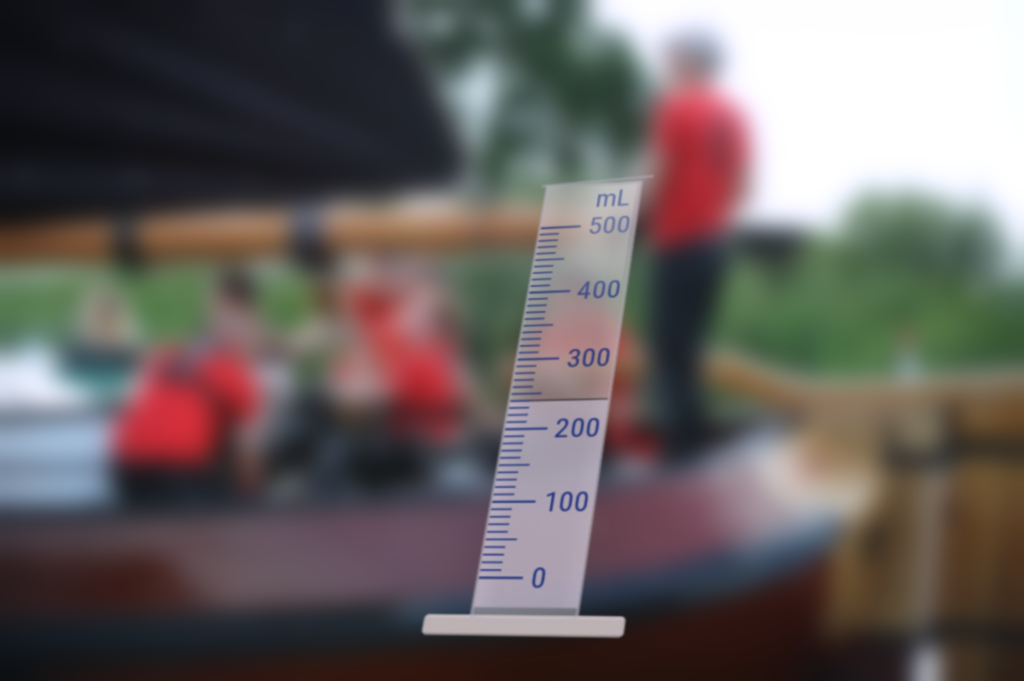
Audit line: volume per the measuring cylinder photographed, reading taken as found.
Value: 240 mL
